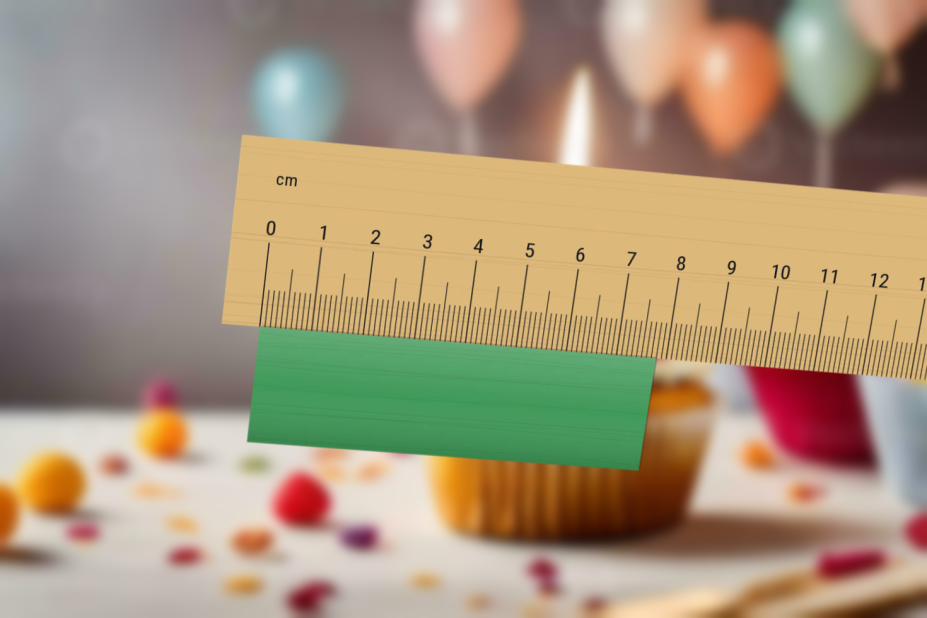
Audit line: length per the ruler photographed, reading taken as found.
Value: 7.8 cm
